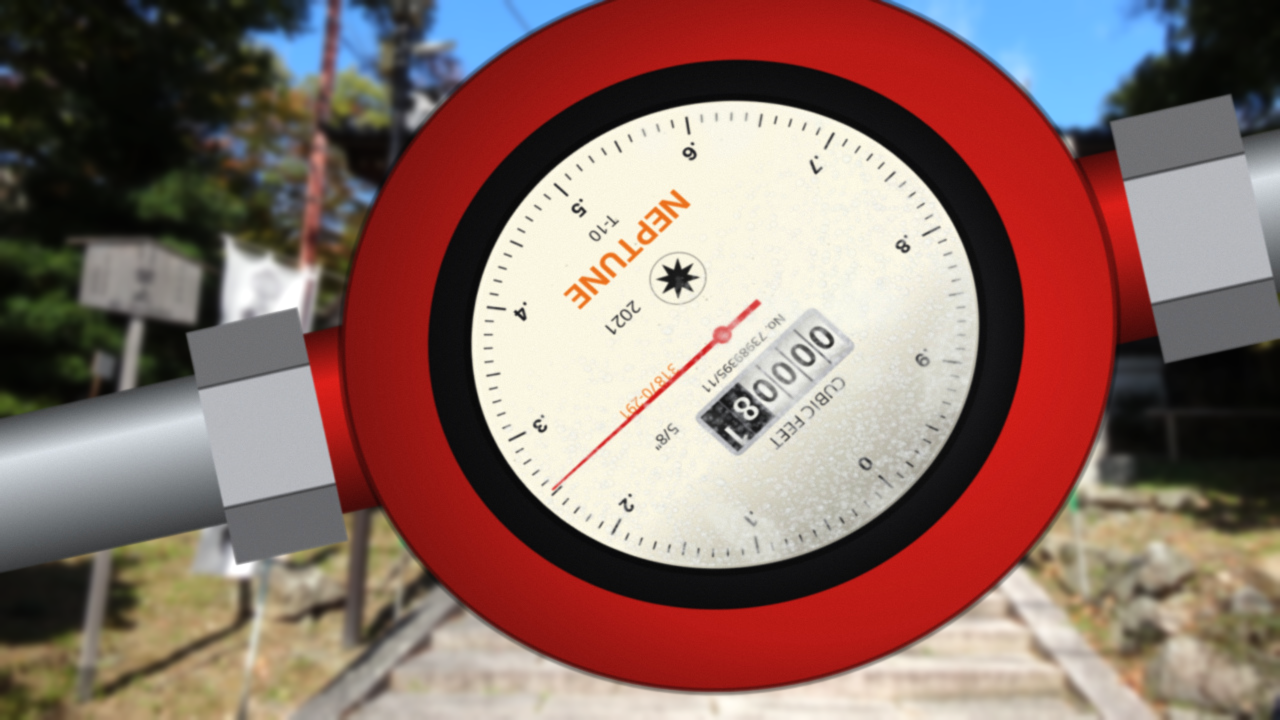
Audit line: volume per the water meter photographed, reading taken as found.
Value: 81.25 ft³
